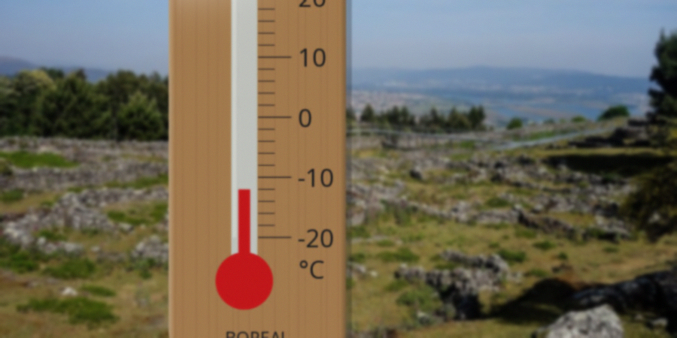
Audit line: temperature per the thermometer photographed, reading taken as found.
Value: -12 °C
